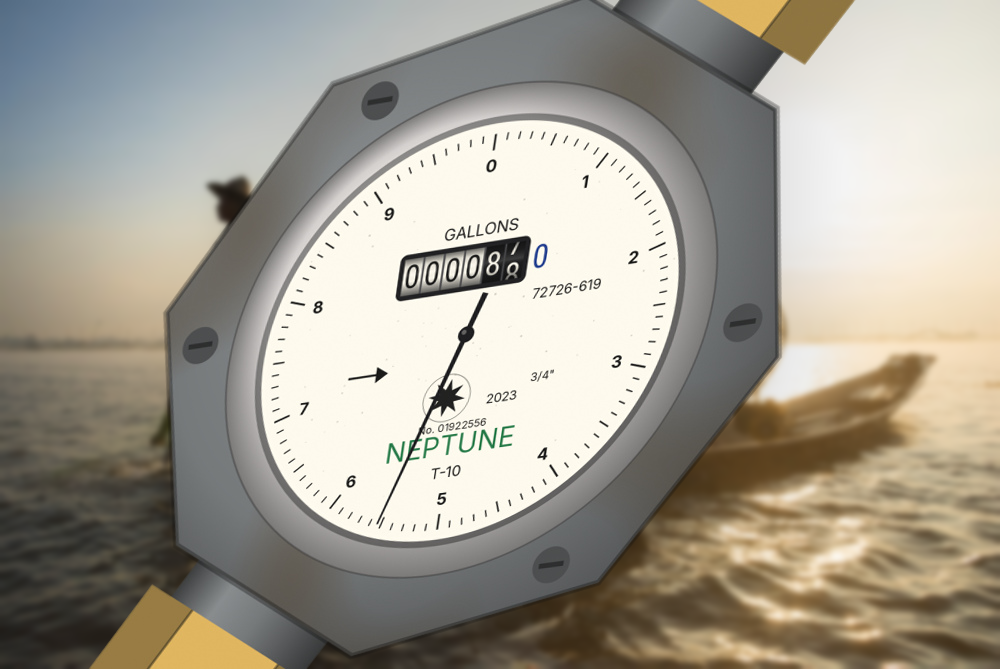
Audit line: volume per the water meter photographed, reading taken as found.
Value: 875.5 gal
